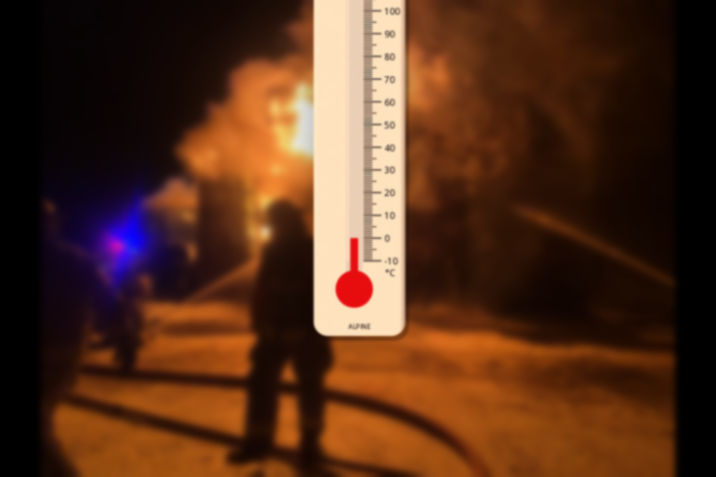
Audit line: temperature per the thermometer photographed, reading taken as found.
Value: 0 °C
